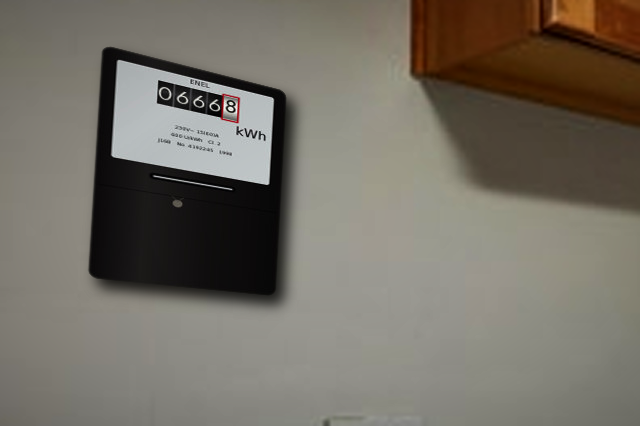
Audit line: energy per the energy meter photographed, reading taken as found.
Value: 666.8 kWh
